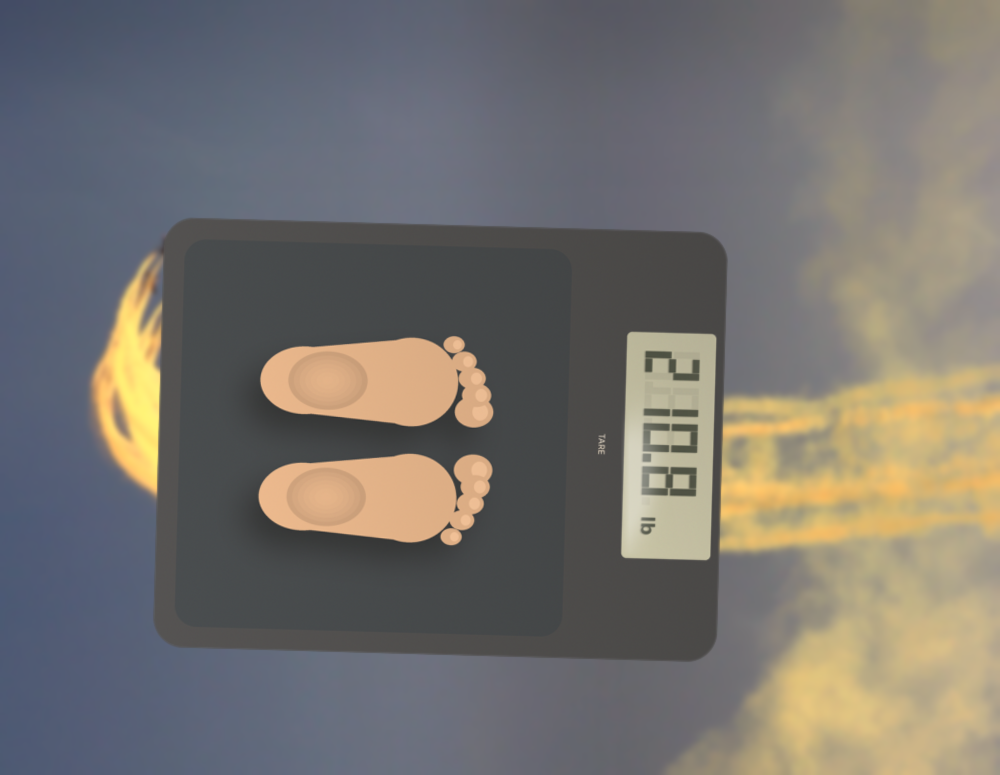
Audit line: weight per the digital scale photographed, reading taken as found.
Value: 210.8 lb
